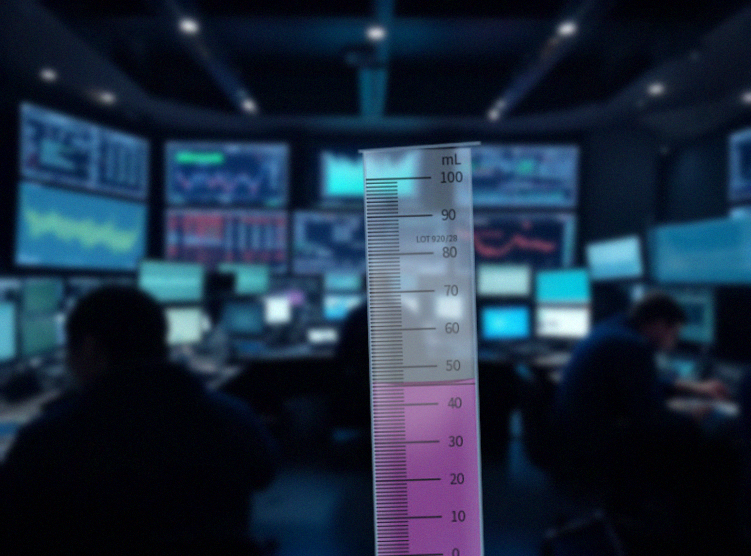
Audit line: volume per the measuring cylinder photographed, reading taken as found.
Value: 45 mL
